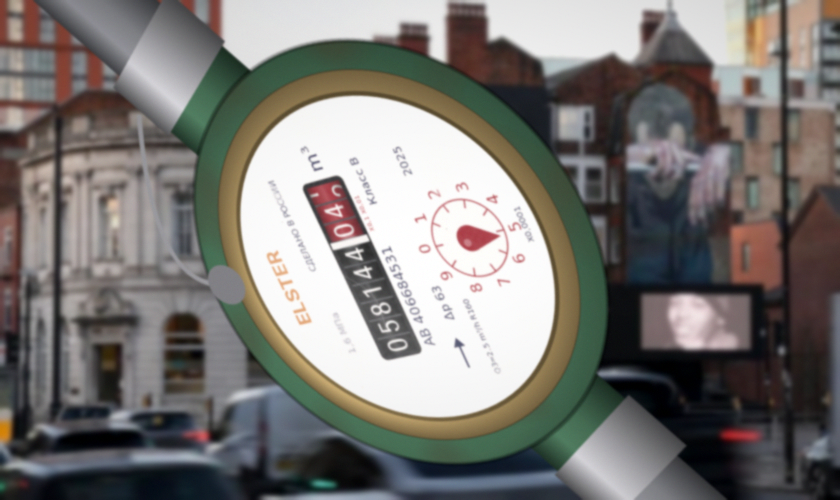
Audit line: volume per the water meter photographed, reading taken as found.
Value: 58144.0415 m³
